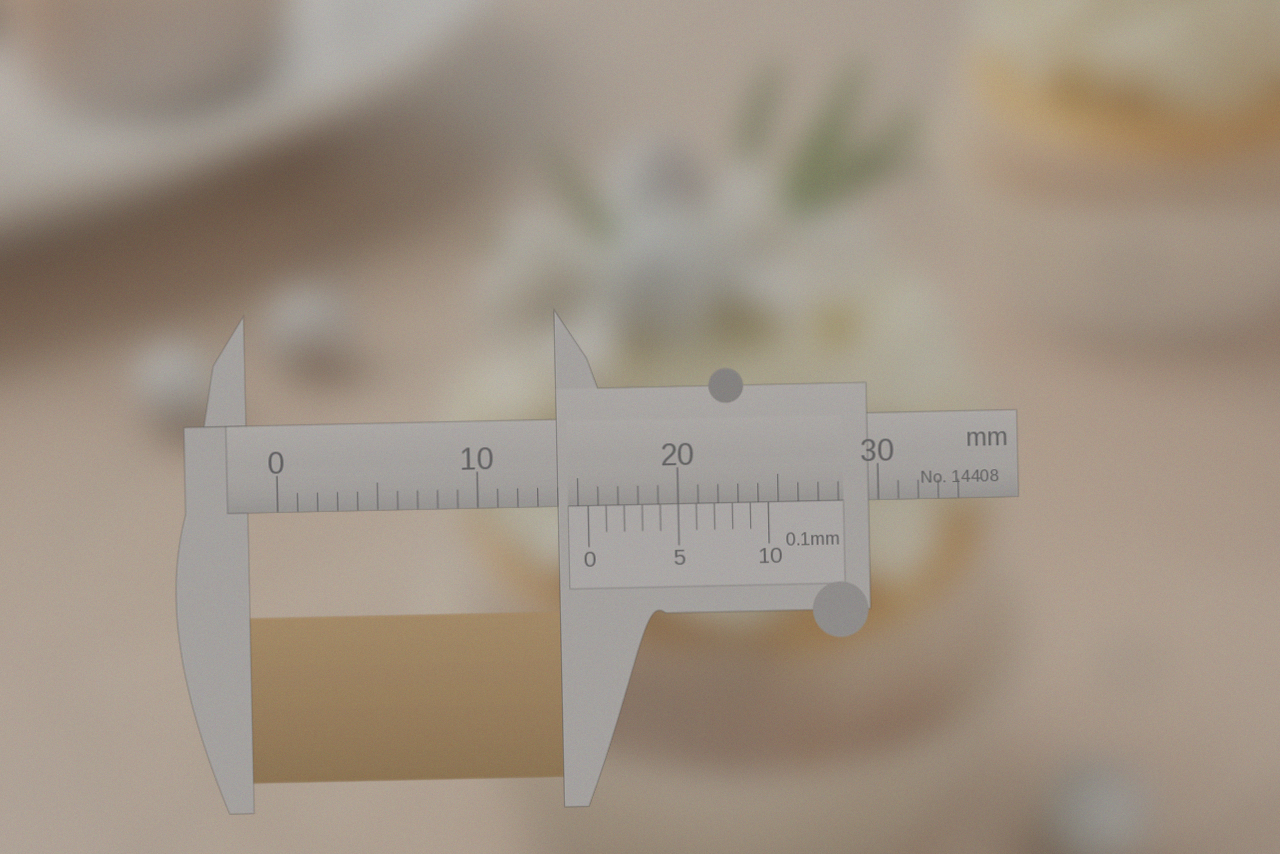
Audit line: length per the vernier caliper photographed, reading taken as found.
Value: 15.5 mm
